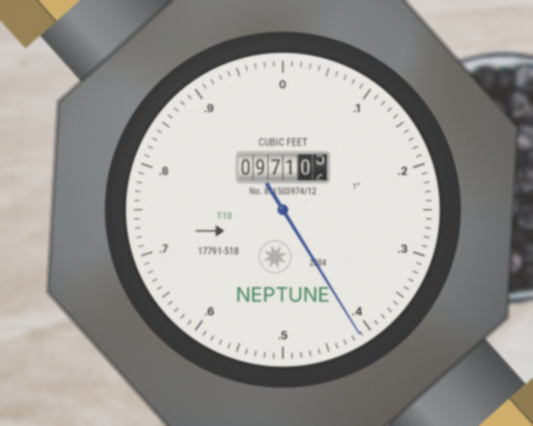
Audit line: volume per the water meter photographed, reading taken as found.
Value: 97105.41 ft³
